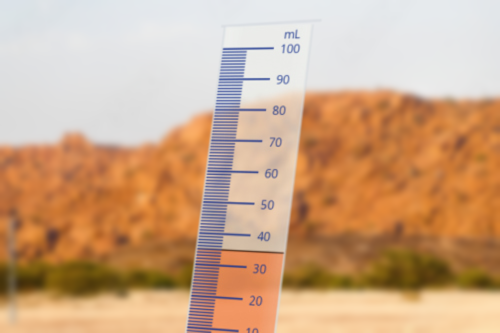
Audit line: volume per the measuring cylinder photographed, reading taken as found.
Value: 35 mL
